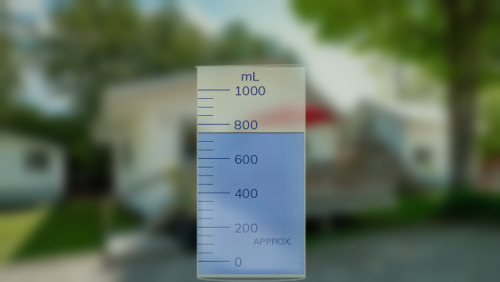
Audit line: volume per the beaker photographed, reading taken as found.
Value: 750 mL
